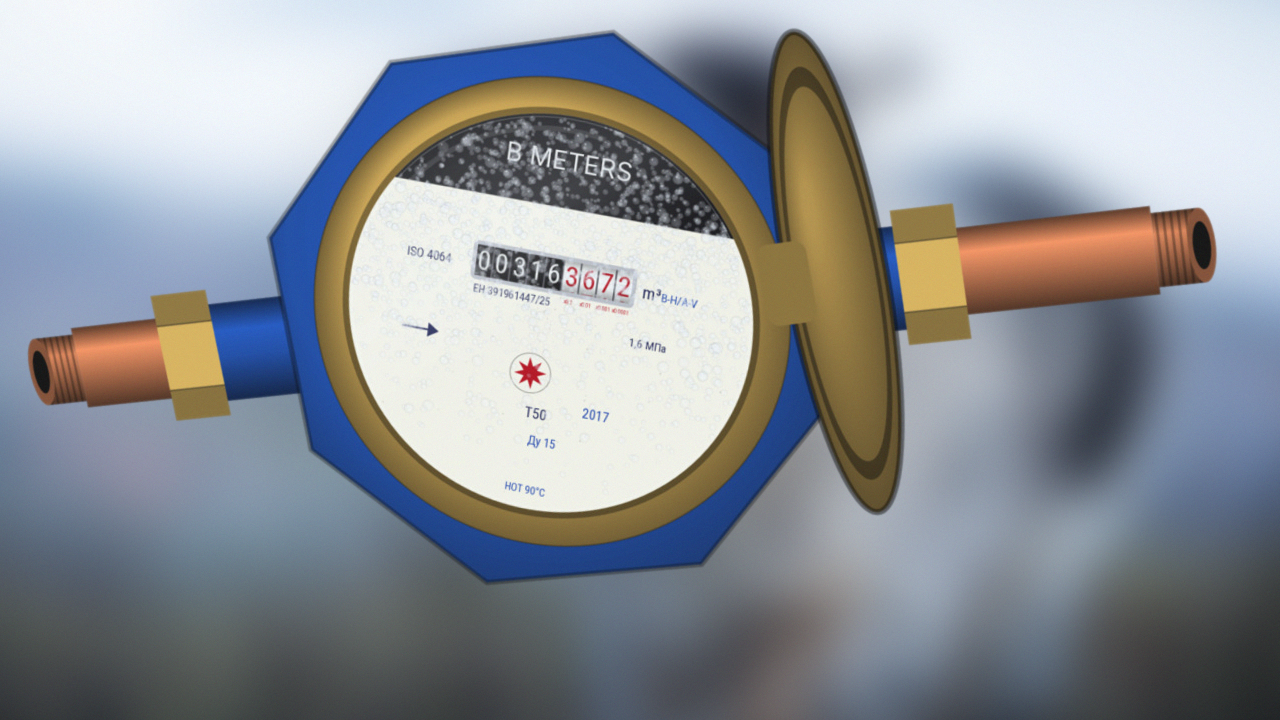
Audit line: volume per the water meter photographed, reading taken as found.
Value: 316.3672 m³
